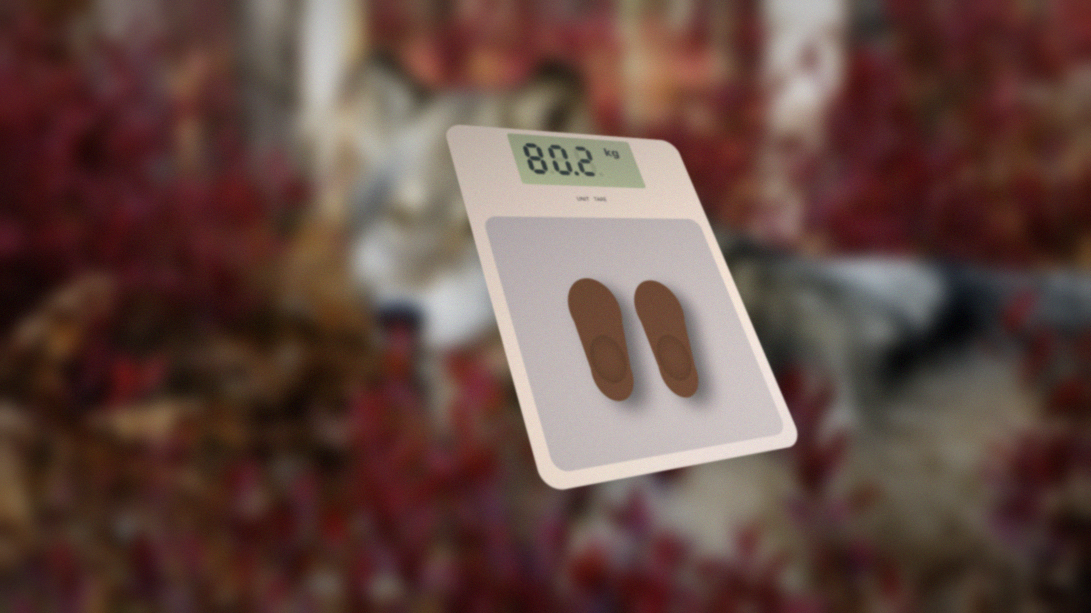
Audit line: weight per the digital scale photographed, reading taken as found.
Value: 80.2 kg
